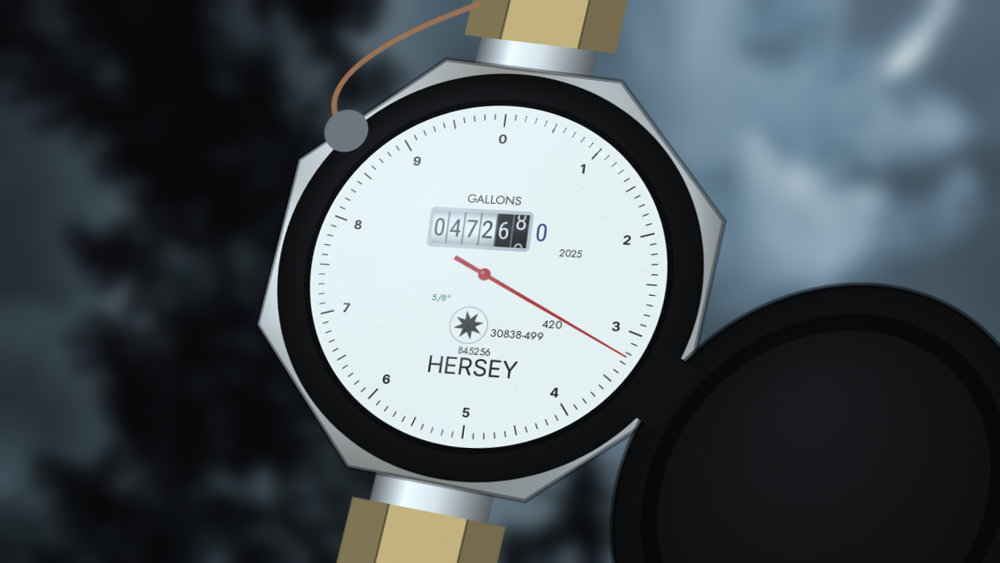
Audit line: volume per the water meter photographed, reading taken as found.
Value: 472683.2 gal
